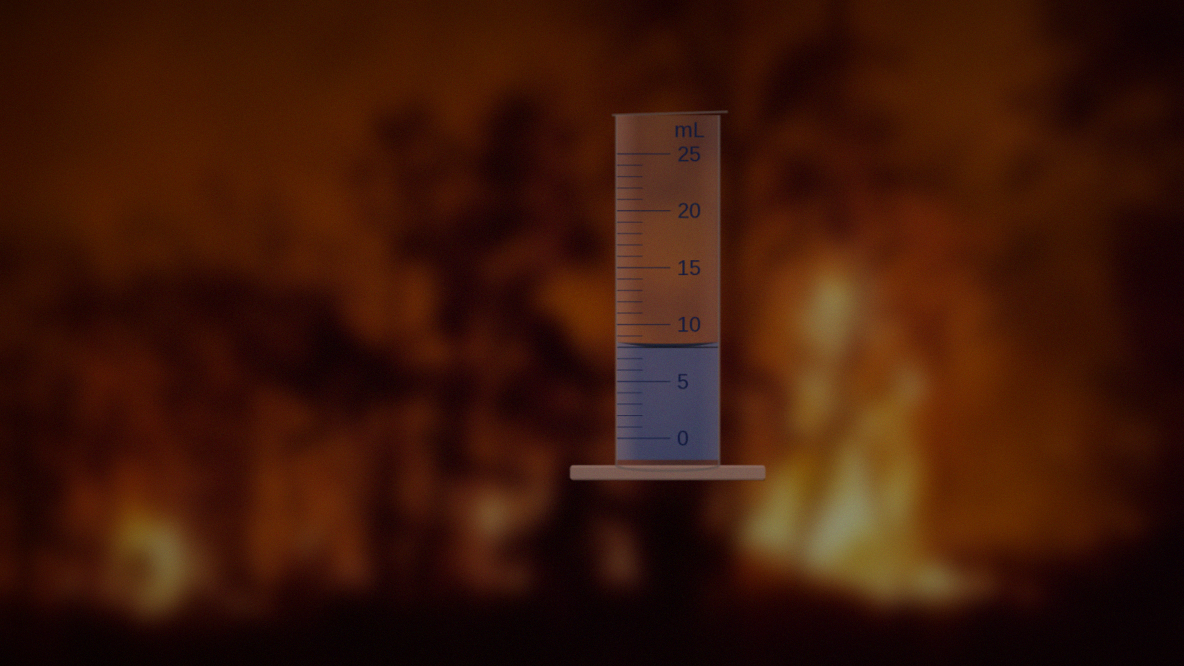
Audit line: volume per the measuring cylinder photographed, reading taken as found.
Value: 8 mL
